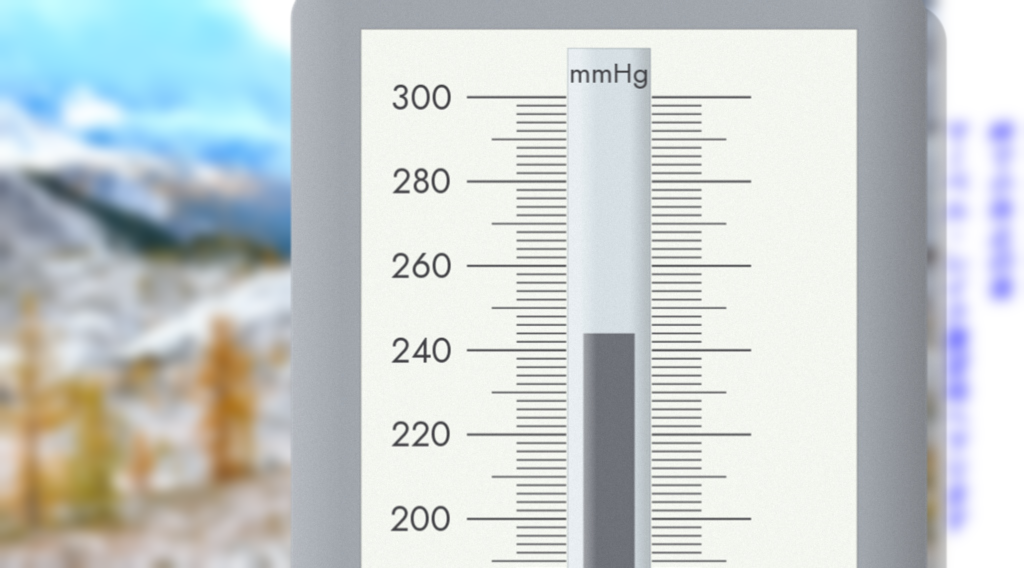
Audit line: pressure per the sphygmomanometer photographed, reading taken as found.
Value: 244 mmHg
